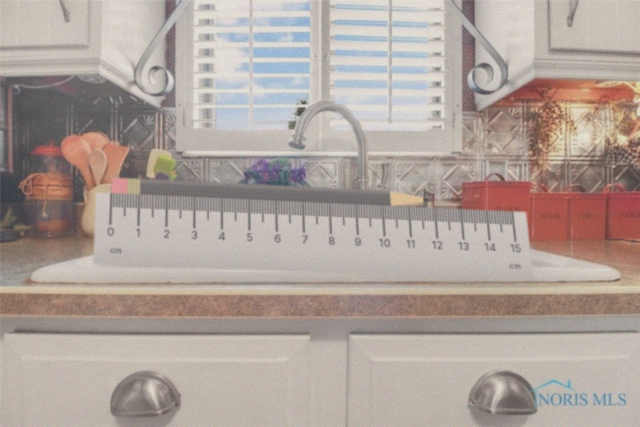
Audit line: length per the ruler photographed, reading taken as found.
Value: 12 cm
